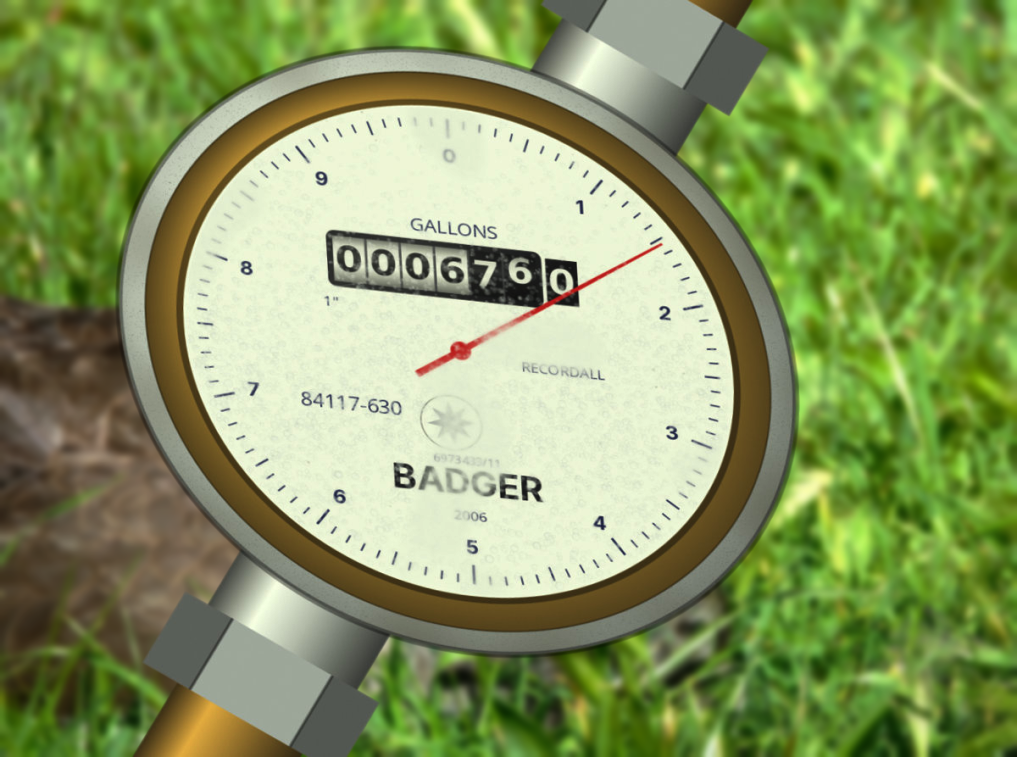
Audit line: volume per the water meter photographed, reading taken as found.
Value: 6761.5 gal
